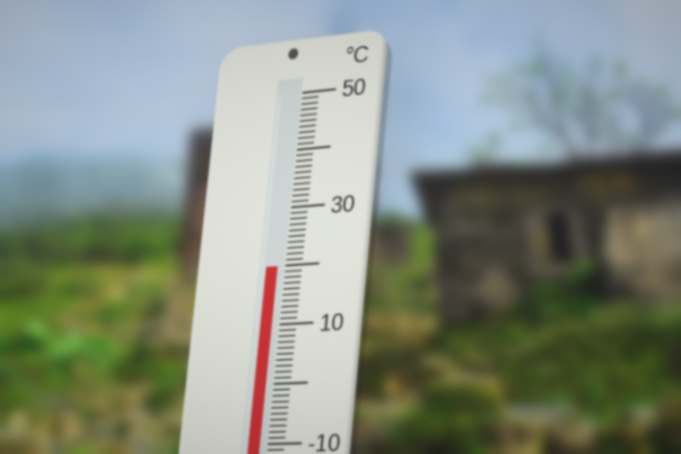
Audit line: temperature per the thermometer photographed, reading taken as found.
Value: 20 °C
